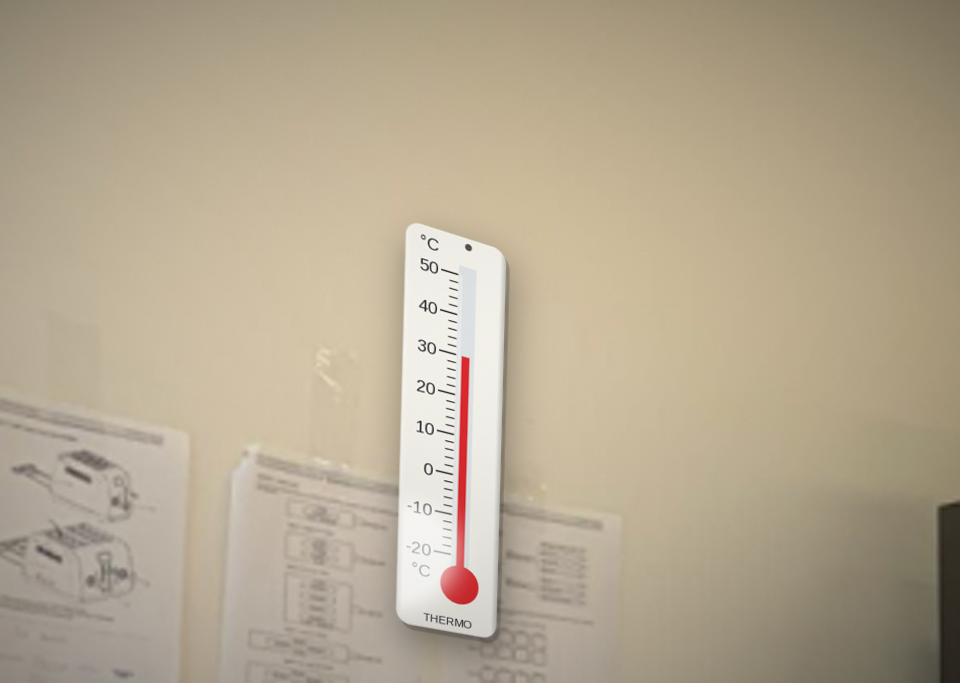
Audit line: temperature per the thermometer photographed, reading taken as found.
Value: 30 °C
